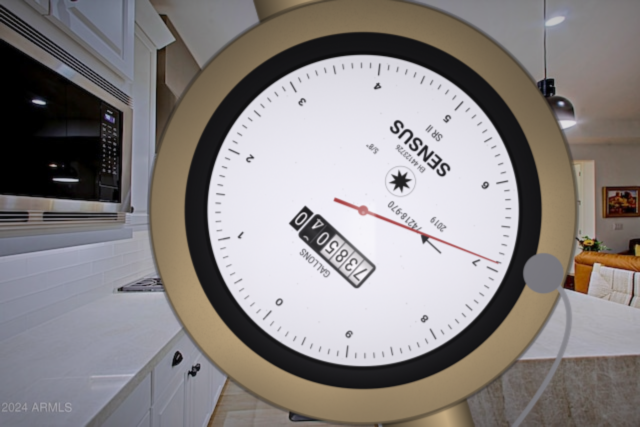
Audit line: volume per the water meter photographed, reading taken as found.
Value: 7385036.9 gal
